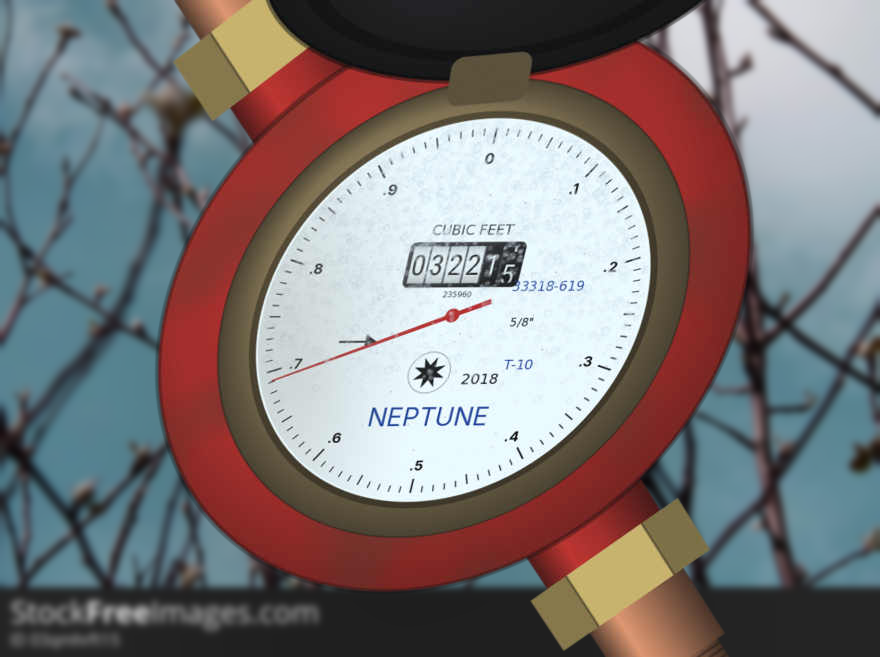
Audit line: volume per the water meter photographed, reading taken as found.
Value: 32214.69 ft³
